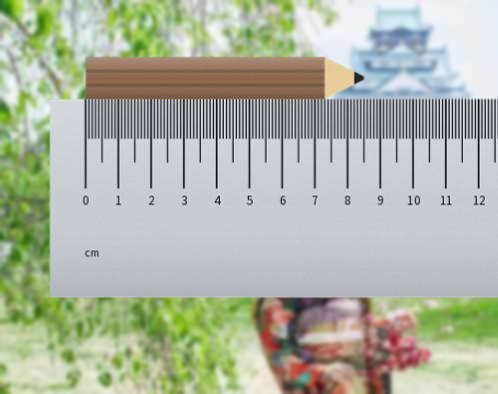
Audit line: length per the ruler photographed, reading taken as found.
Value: 8.5 cm
